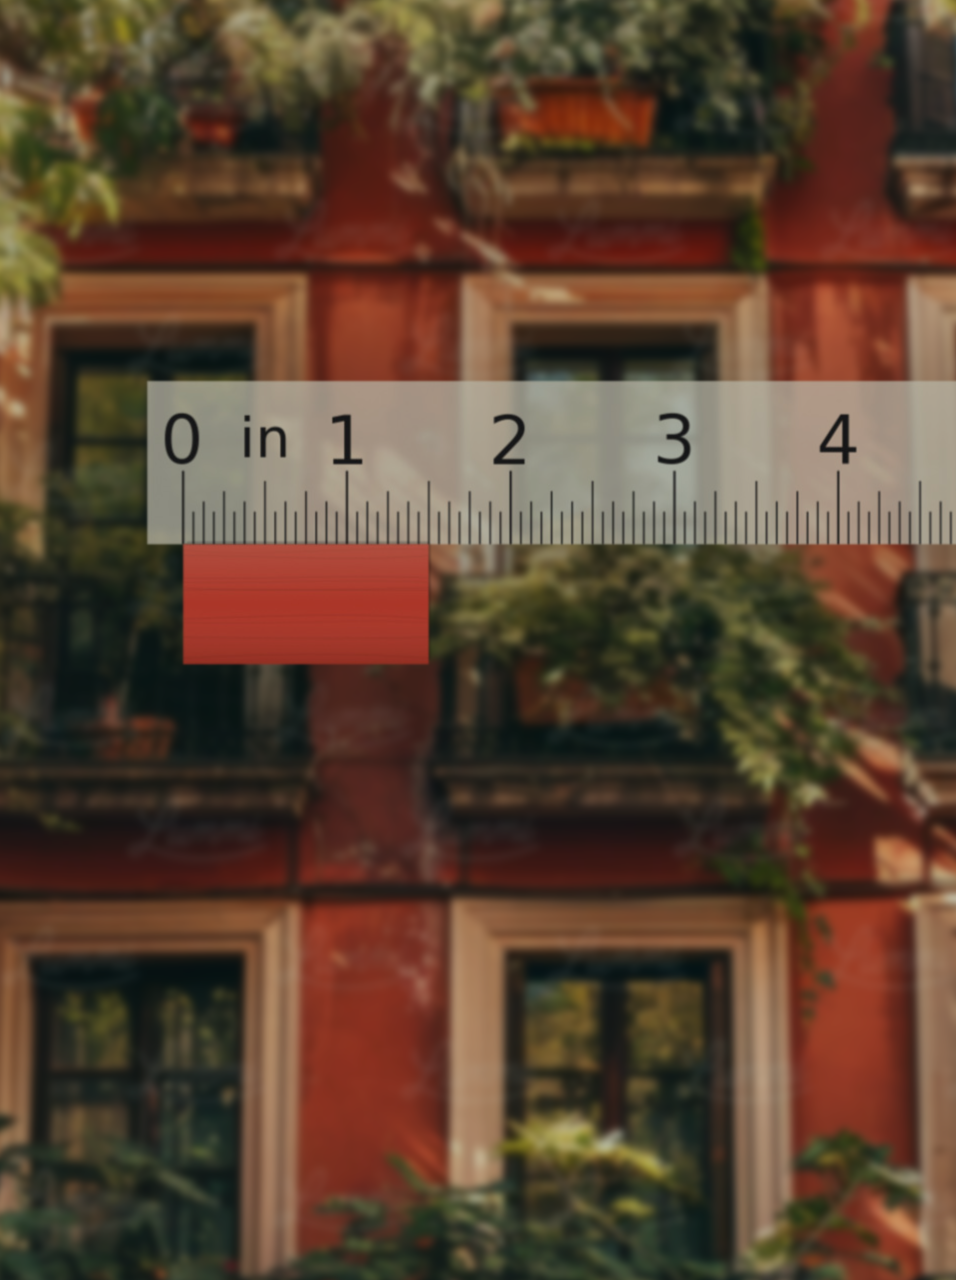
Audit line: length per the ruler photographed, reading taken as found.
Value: 1.5 in
